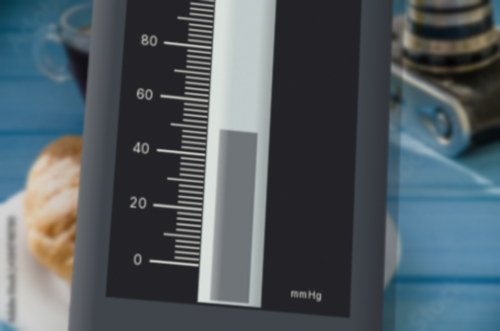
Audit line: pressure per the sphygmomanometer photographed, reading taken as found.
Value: 50 mmHg
